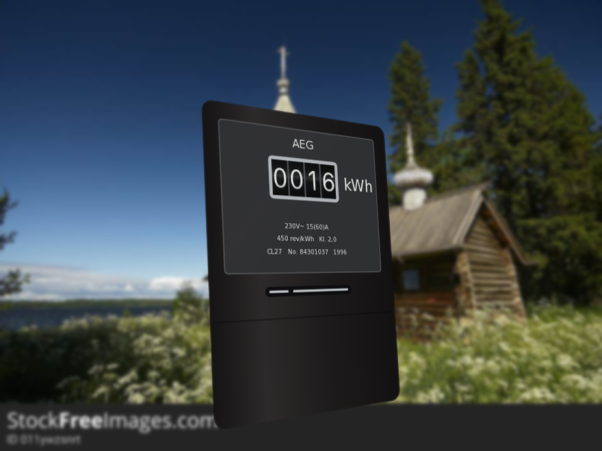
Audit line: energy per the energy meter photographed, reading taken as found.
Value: 16 kWh
